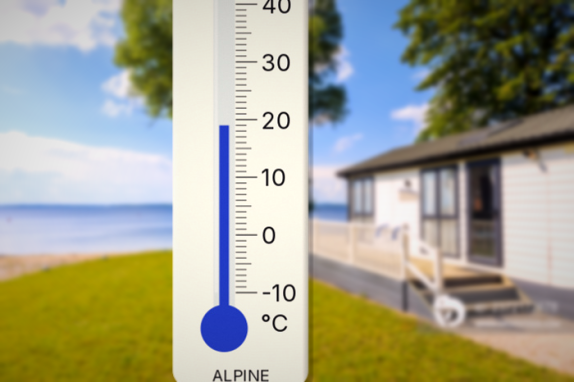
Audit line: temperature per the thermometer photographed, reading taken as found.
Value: 19 °C
